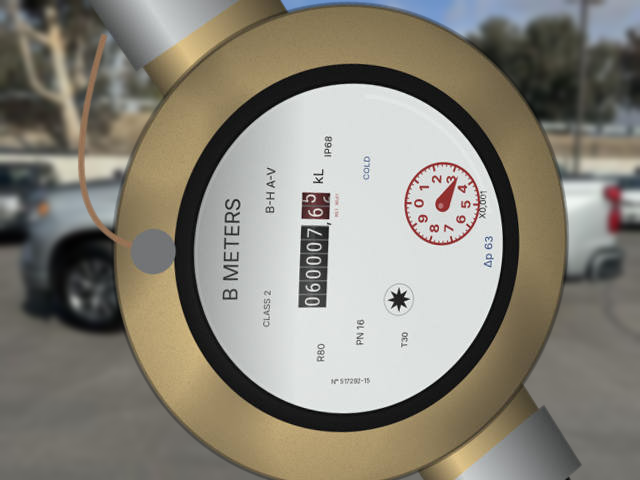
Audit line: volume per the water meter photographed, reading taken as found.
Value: 60007.653 kL
